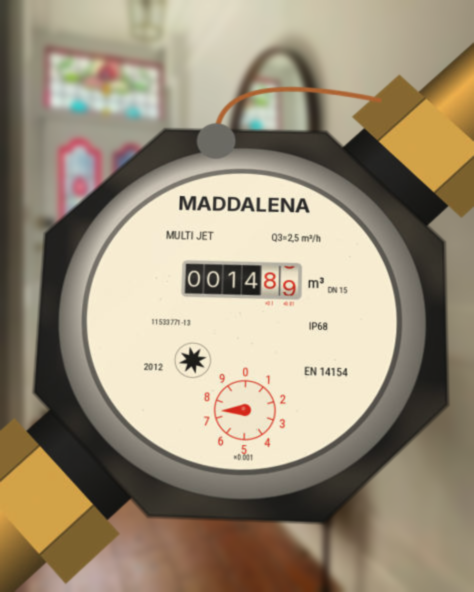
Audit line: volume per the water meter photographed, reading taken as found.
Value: 14.887 m³
